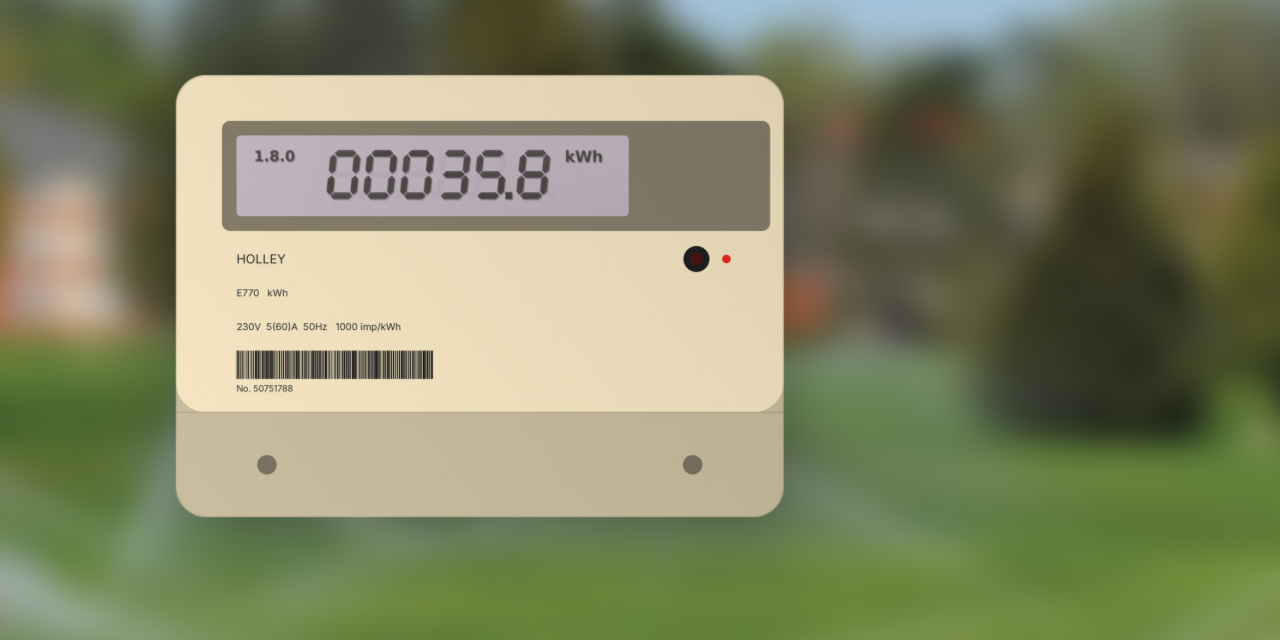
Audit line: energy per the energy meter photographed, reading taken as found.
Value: 35.8 kWh
